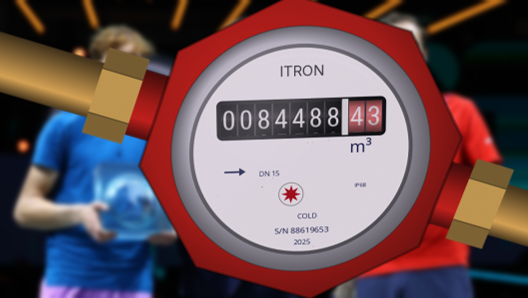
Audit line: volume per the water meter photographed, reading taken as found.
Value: 84488.43 m³
